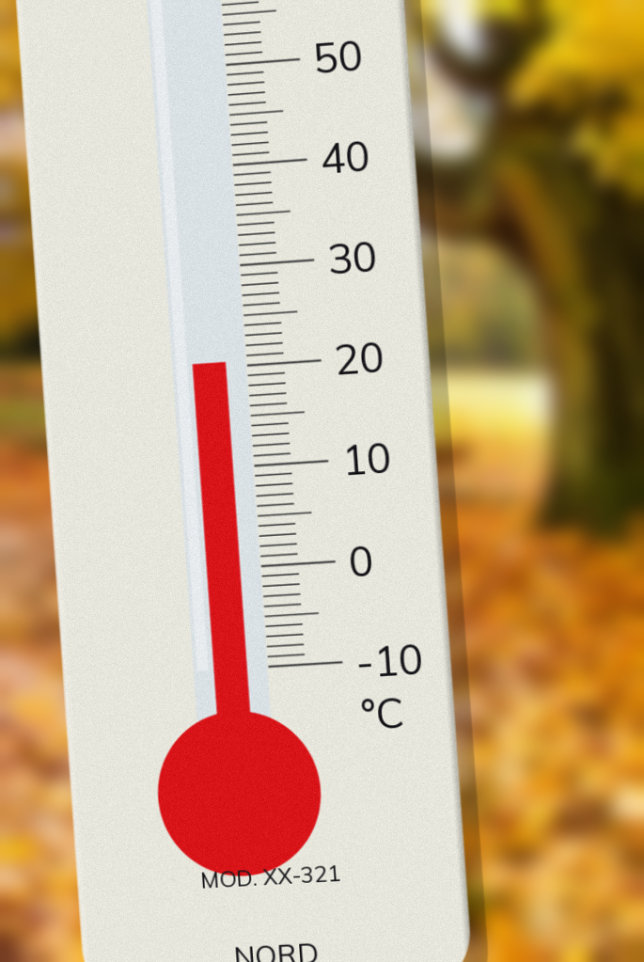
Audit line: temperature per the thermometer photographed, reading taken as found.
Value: 20.5 °C
